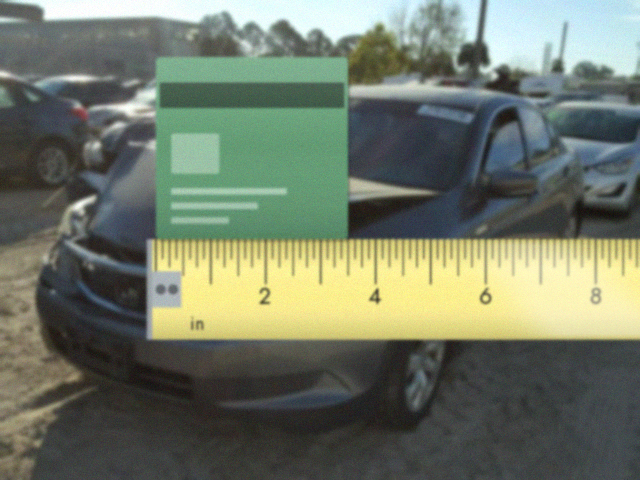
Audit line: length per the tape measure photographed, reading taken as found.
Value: 3.5 in
